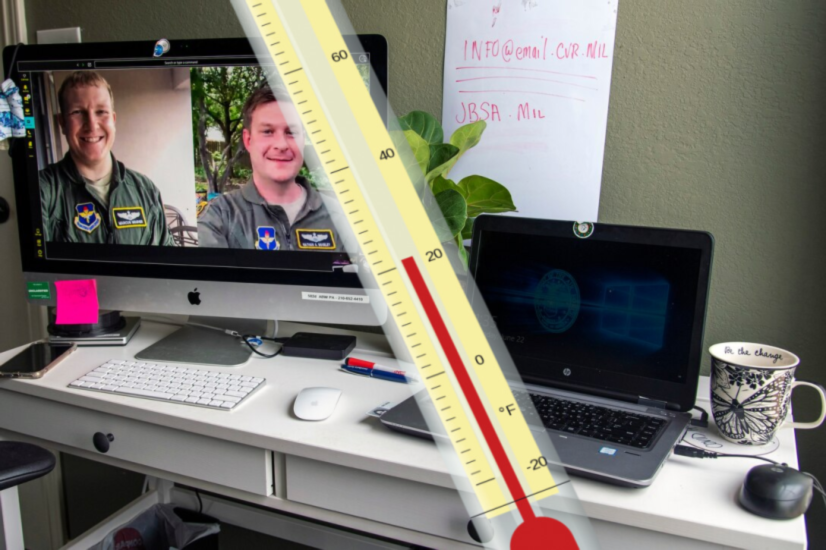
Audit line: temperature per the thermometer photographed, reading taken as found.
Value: 21 °F
